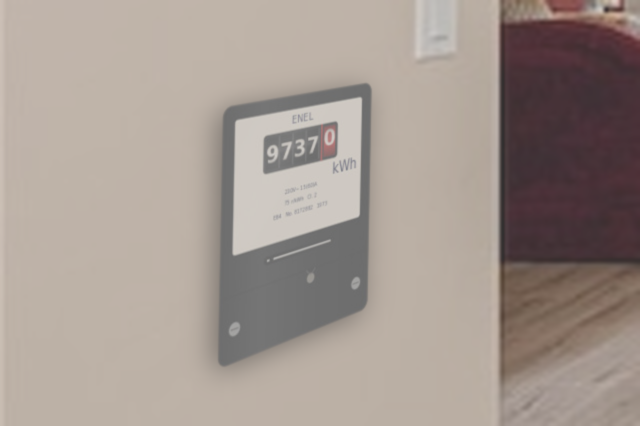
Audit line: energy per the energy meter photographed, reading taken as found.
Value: 9737.0 kWh
